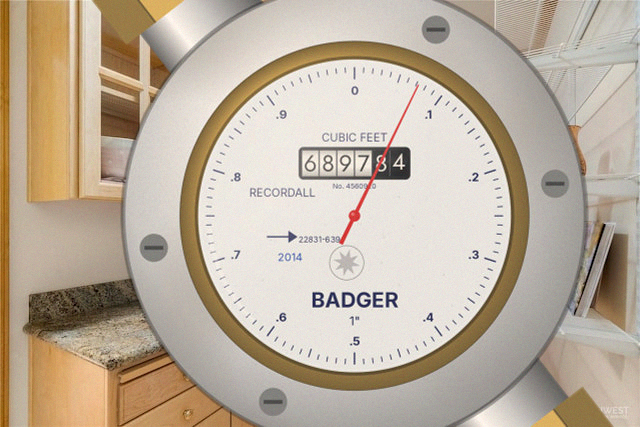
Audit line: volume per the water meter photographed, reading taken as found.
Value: 689784.07 ft³
